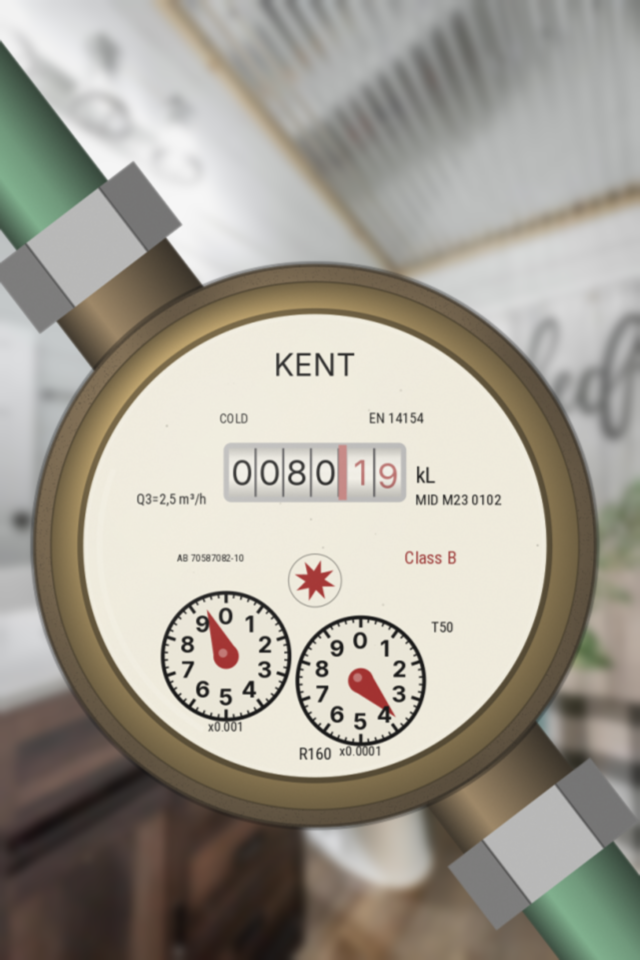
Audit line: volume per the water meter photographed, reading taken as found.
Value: 80.1893 kL
